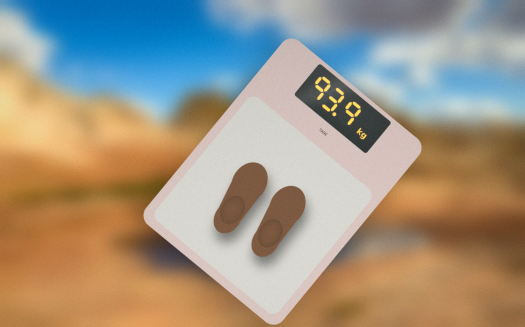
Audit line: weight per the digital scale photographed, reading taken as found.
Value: 93.9 kg
